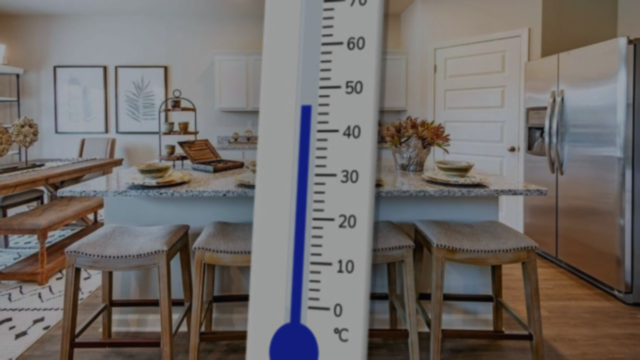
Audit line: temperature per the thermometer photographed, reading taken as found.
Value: 46 °C
